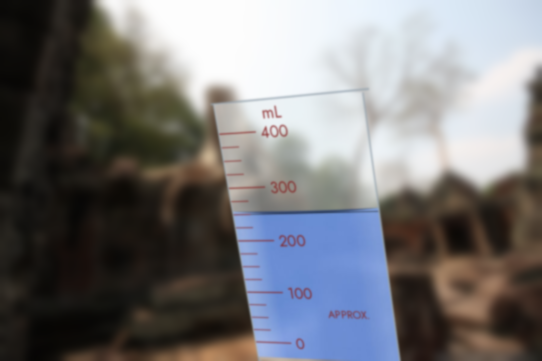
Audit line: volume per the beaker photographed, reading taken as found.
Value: 250 mL
